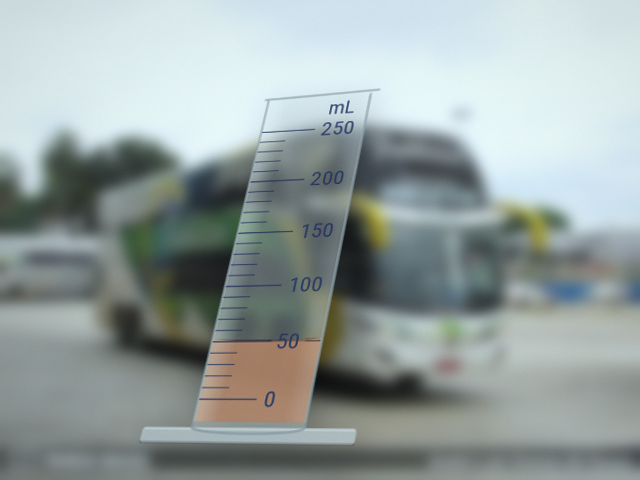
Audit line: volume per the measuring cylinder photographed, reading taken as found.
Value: 50 mL
